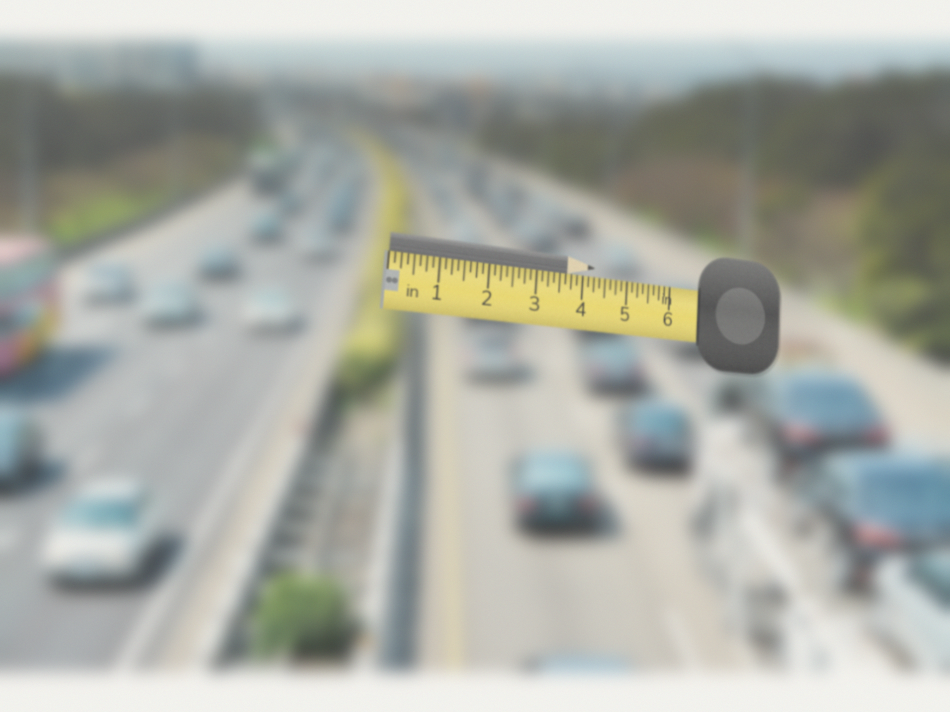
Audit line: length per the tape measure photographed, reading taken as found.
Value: 4.25 in
